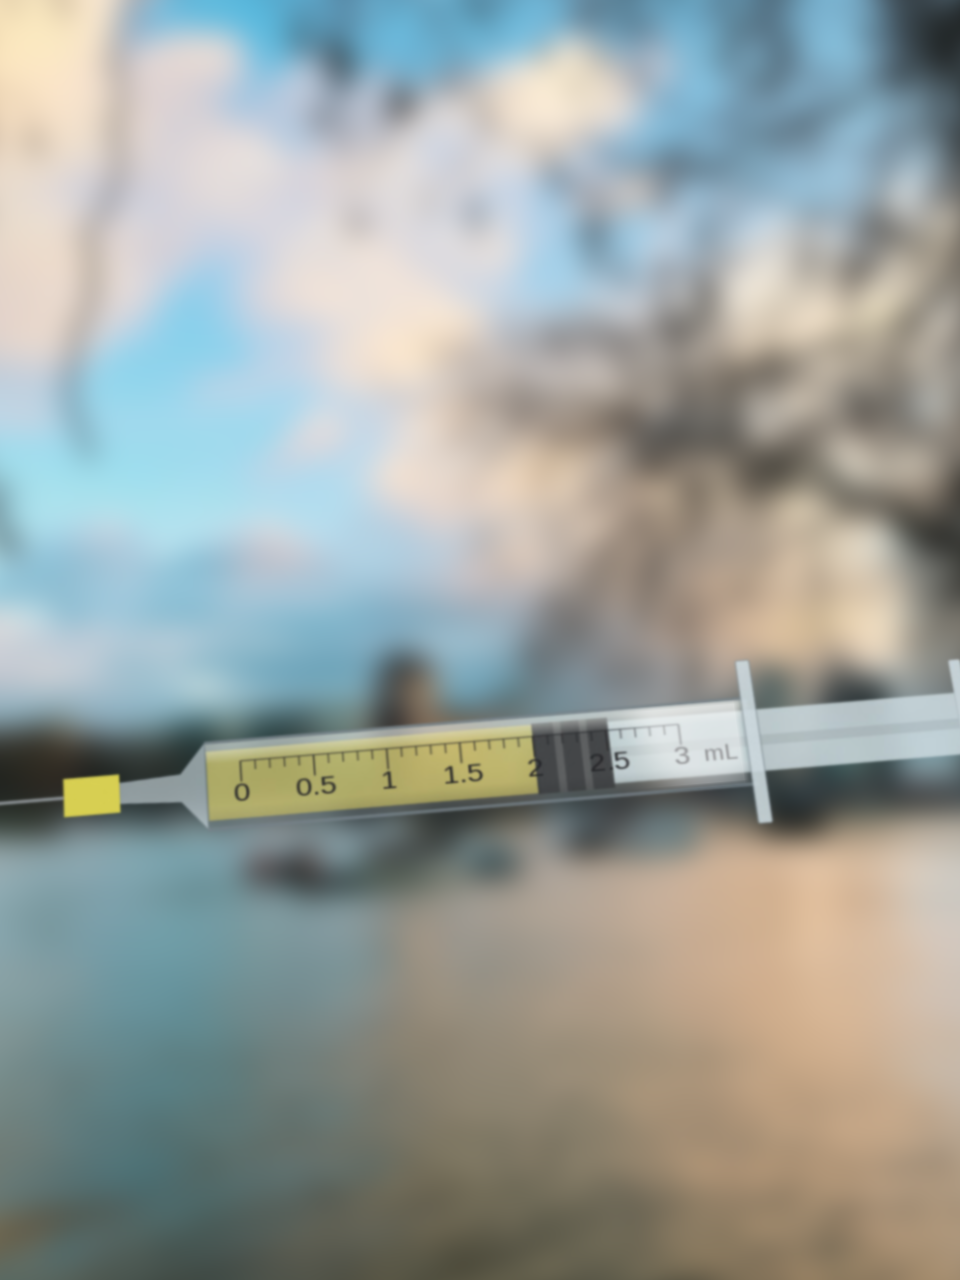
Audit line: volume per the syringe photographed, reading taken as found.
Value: 2 mL
